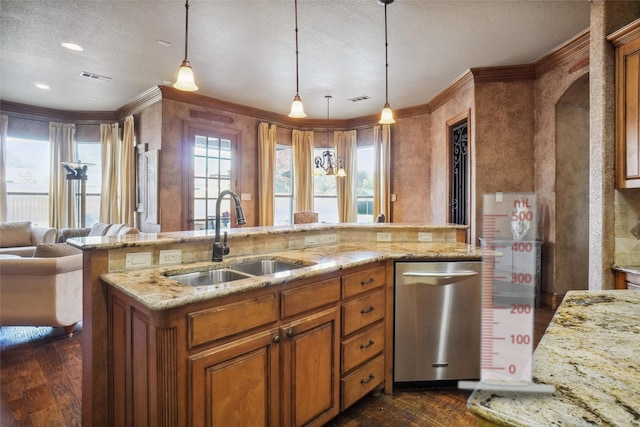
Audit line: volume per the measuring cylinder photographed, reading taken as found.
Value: 200 mL
